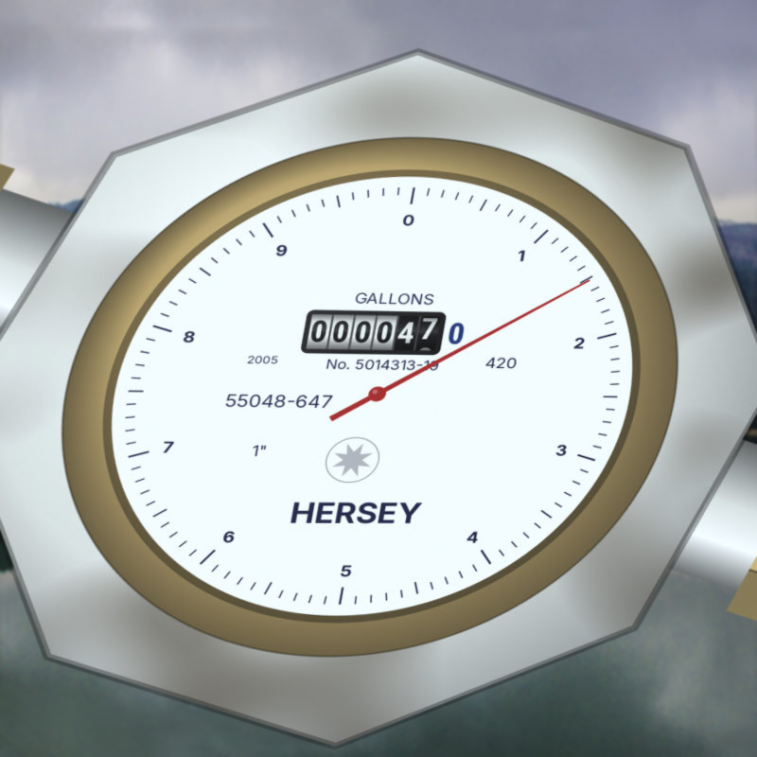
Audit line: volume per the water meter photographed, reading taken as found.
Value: 471.5 gal
